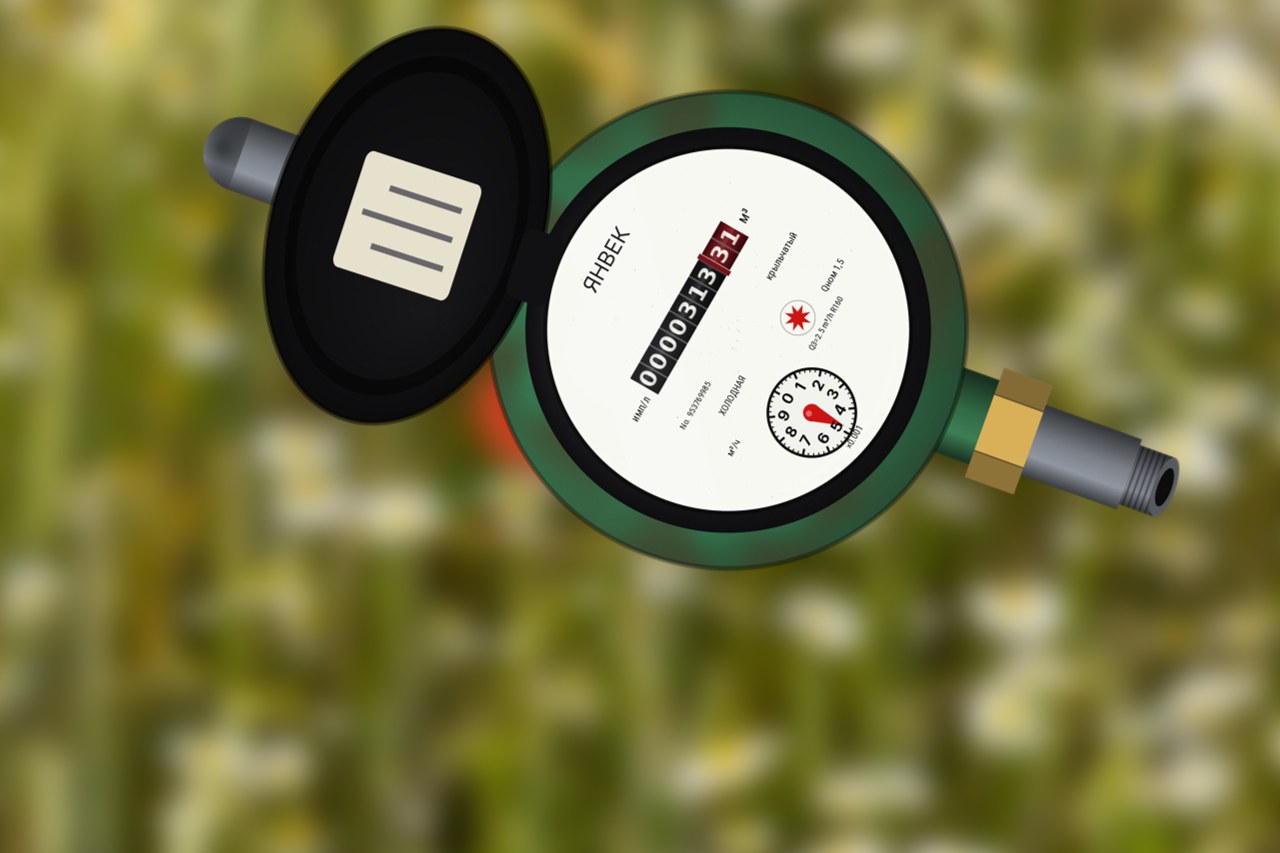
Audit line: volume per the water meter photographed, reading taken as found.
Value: 313.314 m³
